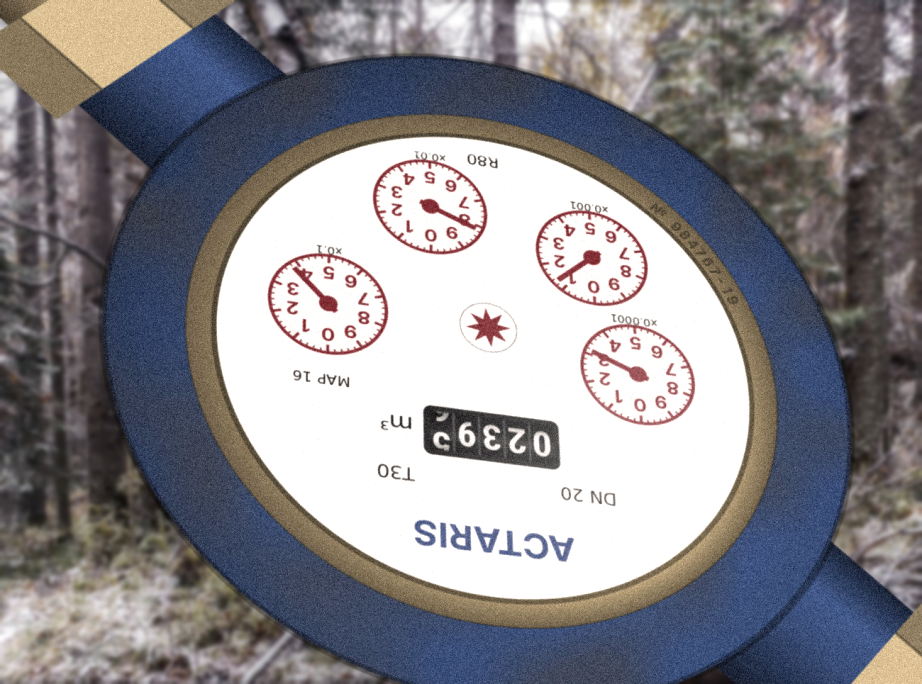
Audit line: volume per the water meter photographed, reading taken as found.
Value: 2395.3813 m³
